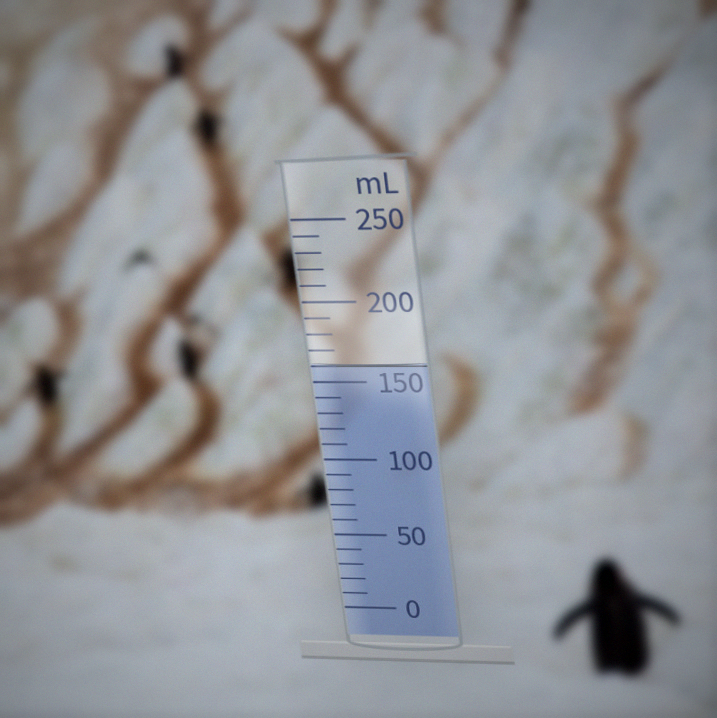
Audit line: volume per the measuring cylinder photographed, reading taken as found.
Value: 160 mL
